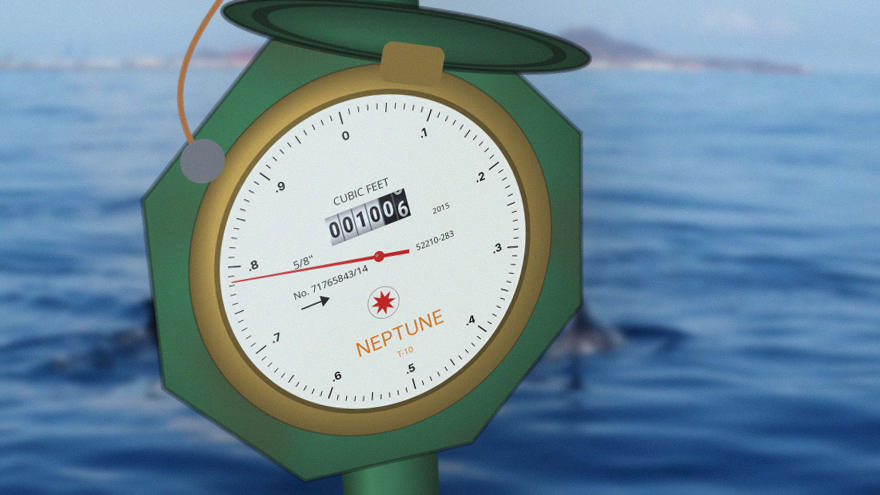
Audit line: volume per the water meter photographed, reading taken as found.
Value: 1005.78 ft³
